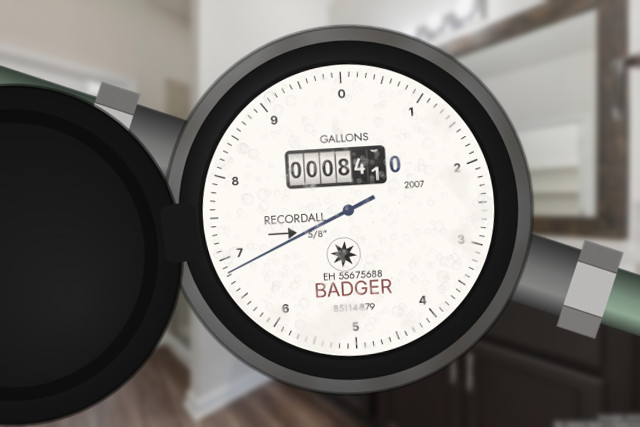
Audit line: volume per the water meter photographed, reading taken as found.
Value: 8406.8 gal
